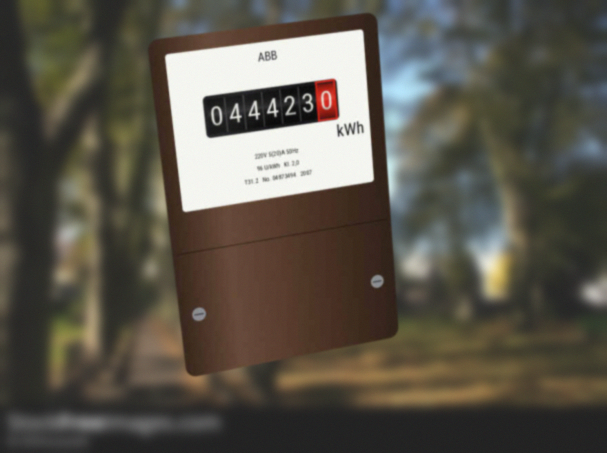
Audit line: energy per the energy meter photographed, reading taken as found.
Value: 44423.0 kWh
